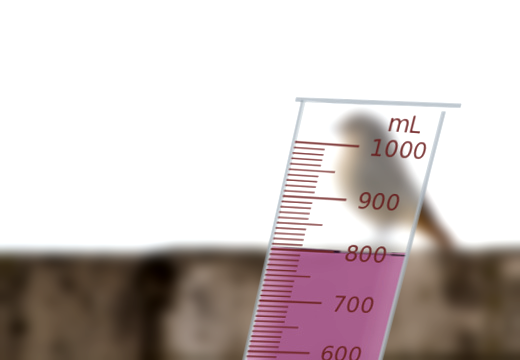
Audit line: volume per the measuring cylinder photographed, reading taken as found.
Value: 800 mL
